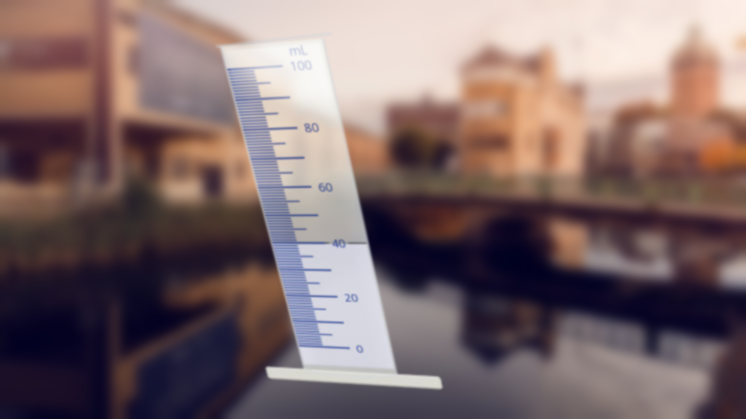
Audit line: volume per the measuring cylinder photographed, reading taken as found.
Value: 40 mL
